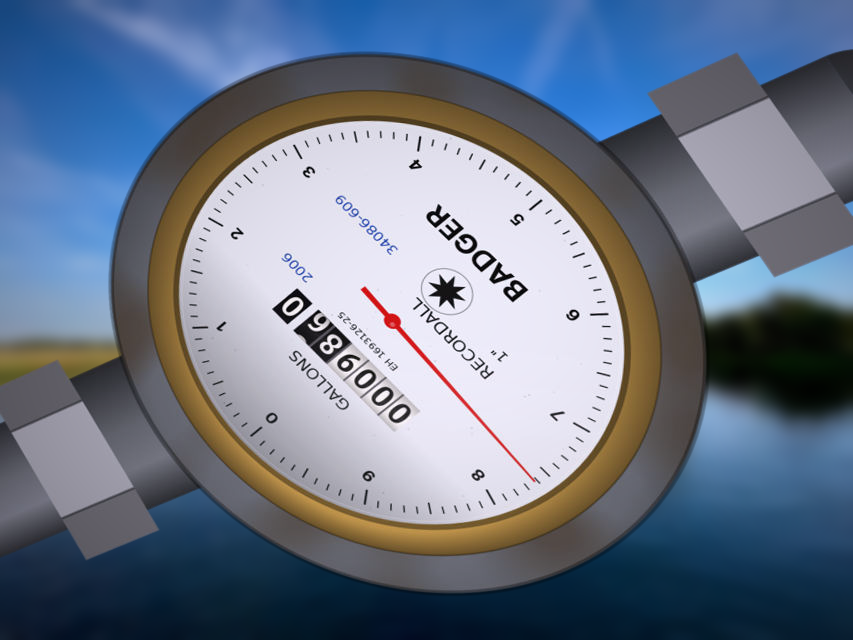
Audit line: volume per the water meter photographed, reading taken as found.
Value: 9857.6 gal
